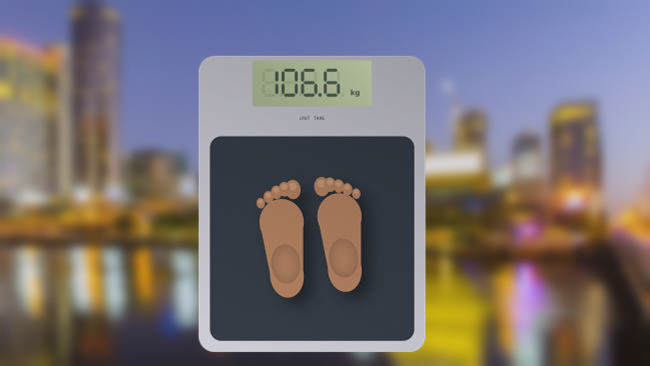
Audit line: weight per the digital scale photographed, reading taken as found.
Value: 106.6 kg
